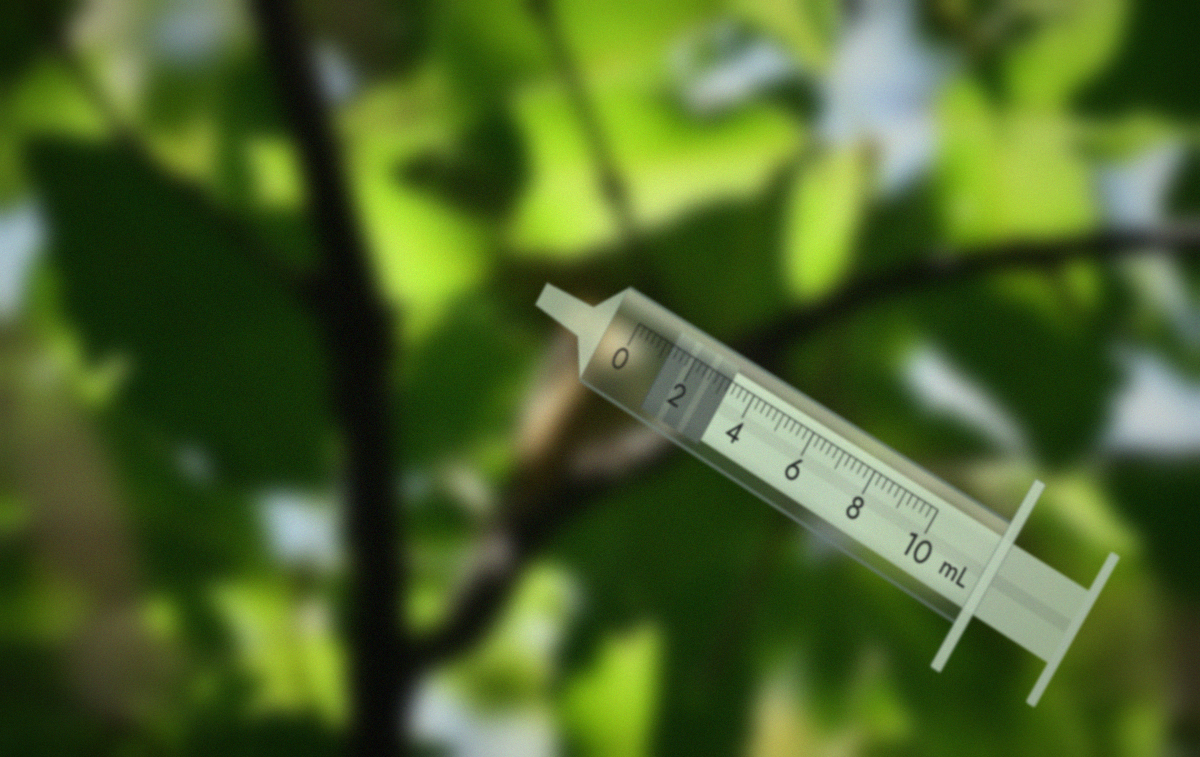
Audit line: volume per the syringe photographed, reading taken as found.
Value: 1.2 mL
